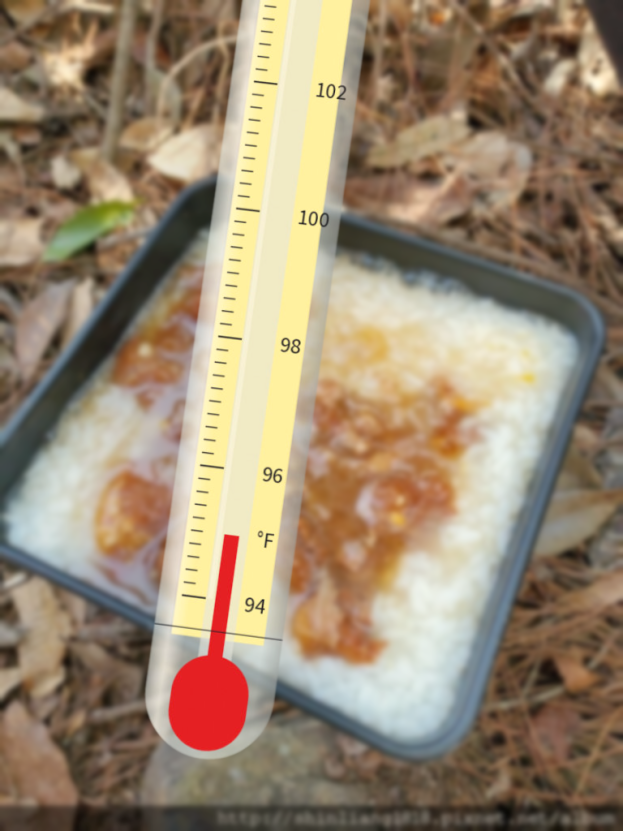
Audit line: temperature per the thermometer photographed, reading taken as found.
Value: 95 °F
